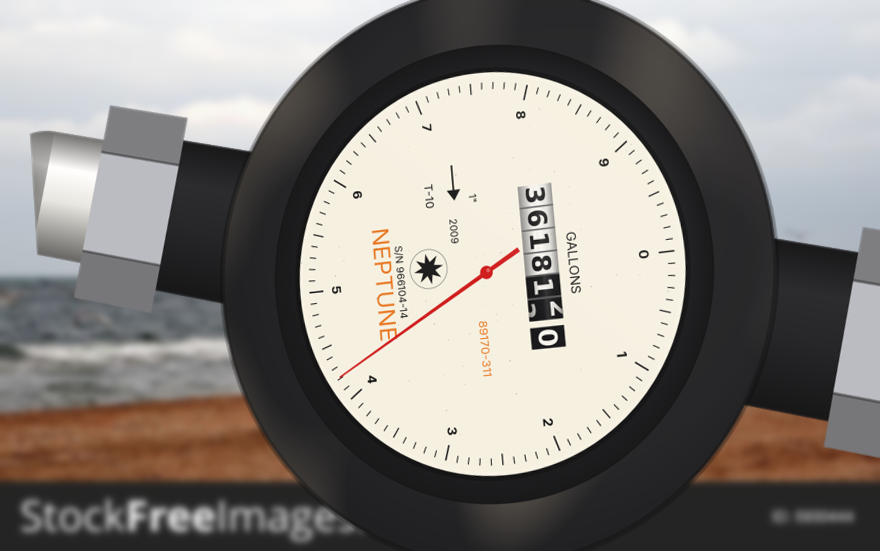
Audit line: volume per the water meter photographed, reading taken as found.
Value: 3618124.2 gal
